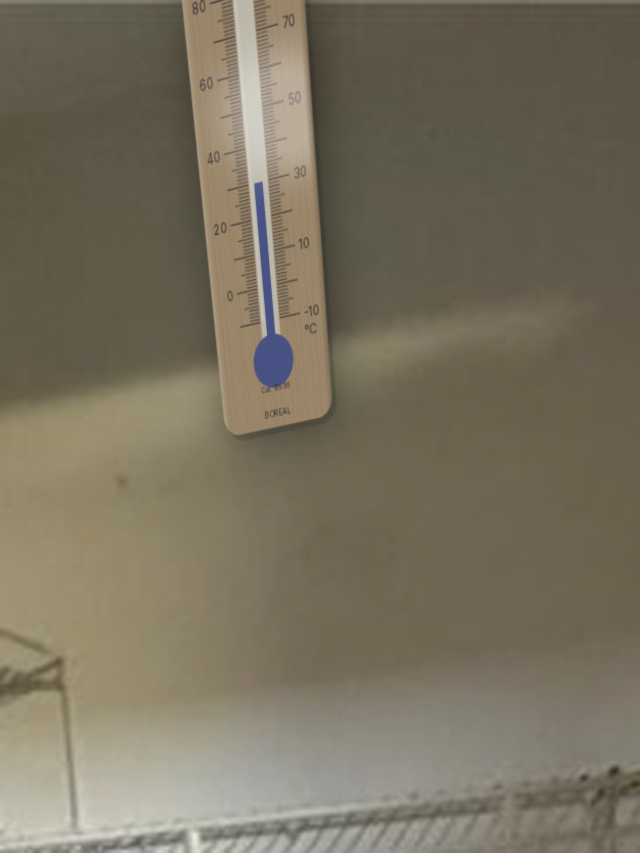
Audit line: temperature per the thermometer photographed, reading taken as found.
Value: 30 °C
